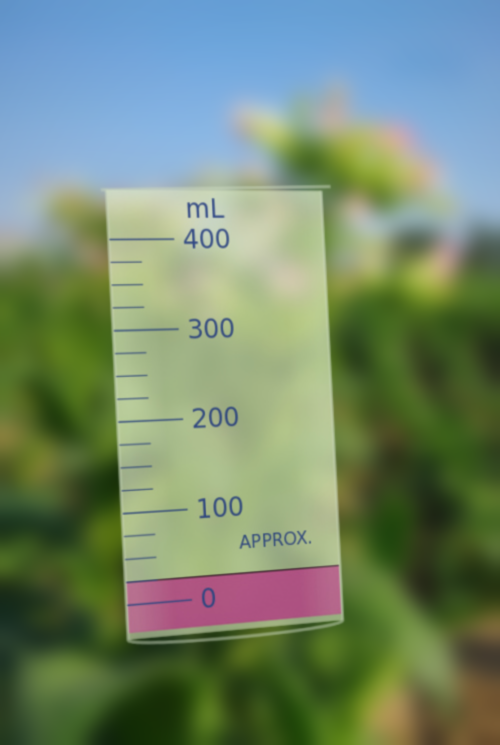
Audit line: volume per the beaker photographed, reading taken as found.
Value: 25 mL
